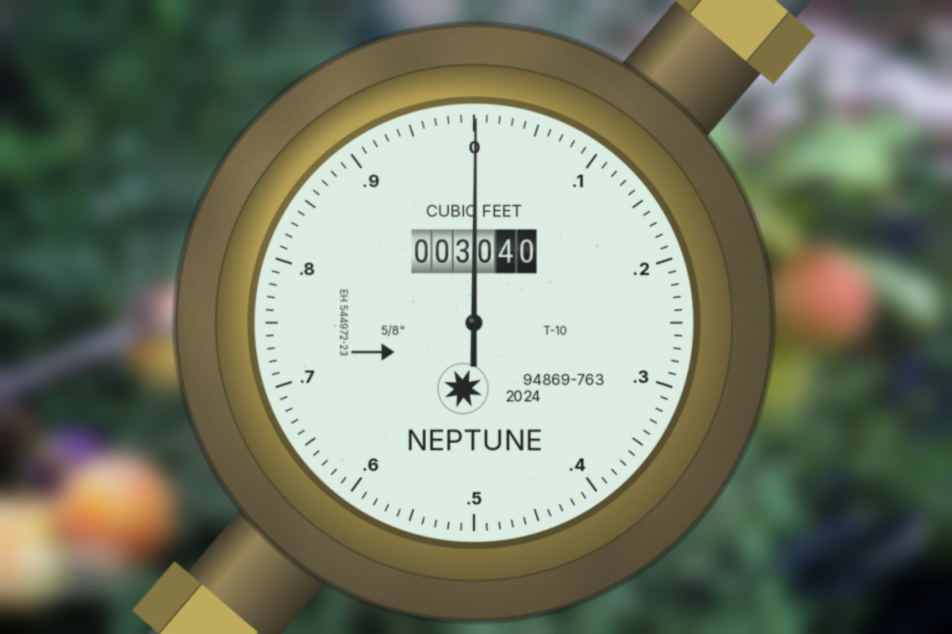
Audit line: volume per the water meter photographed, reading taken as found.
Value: 3040.00 ft³
